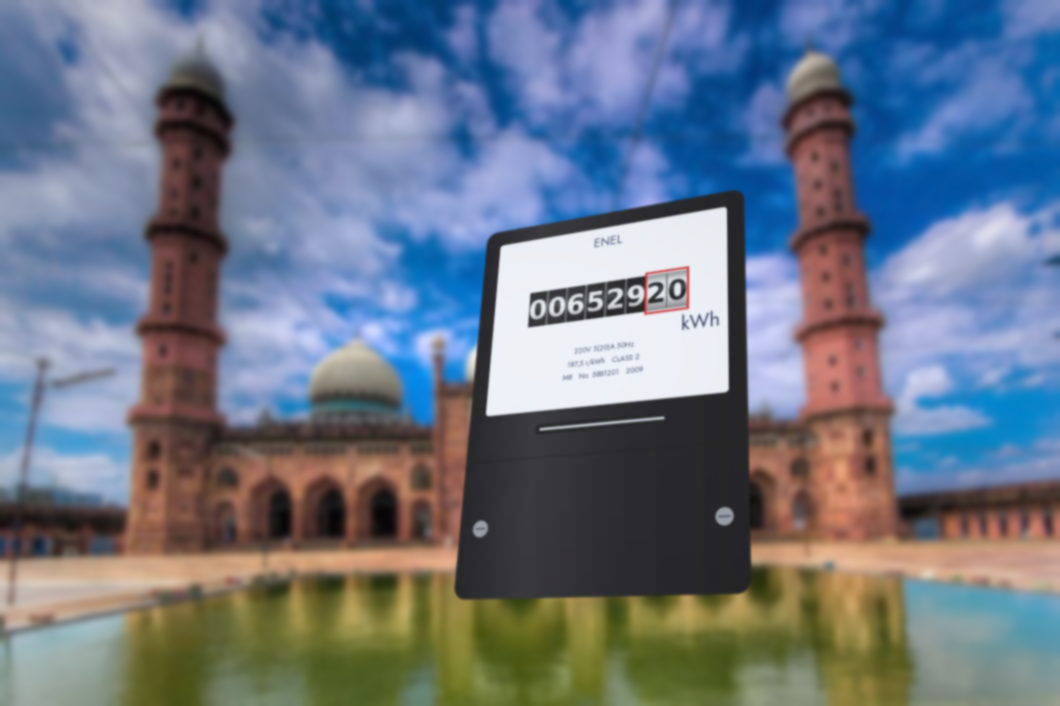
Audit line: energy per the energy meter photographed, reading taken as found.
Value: 6529.20 kWh
